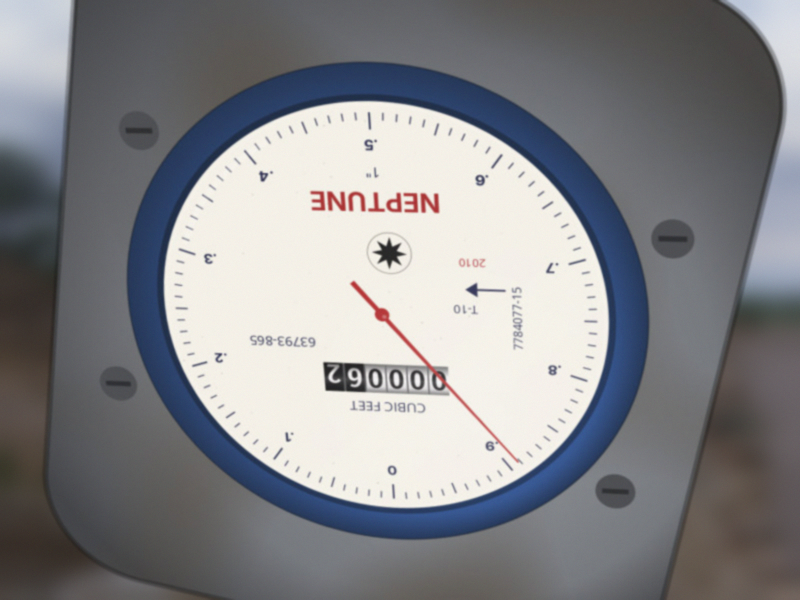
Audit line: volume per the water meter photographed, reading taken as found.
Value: 61.89 ft³
